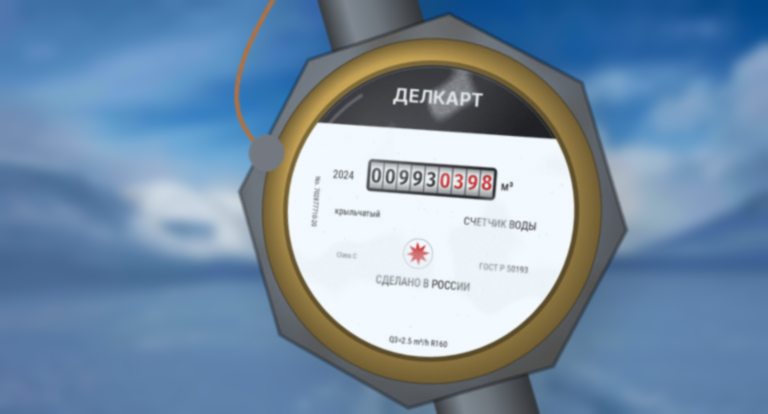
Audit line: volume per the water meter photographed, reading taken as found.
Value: 993.0398 m³
